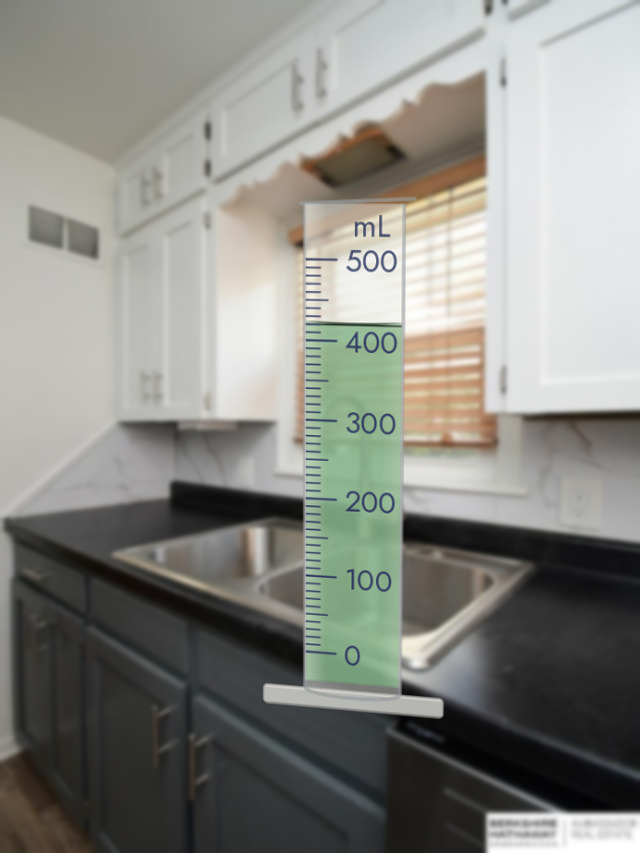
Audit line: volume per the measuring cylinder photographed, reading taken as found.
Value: 420 mL
